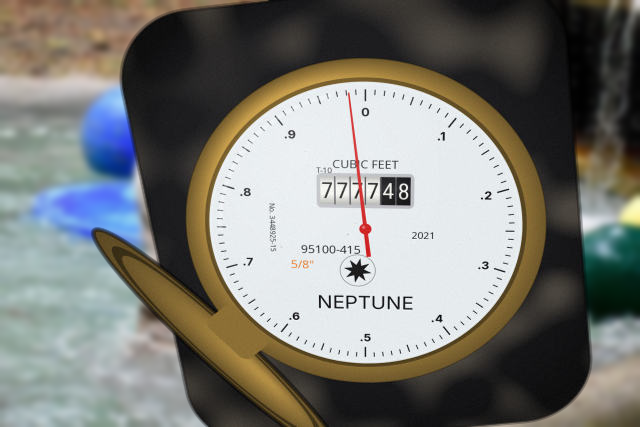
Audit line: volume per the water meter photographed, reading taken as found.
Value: 777747.98 ft³
